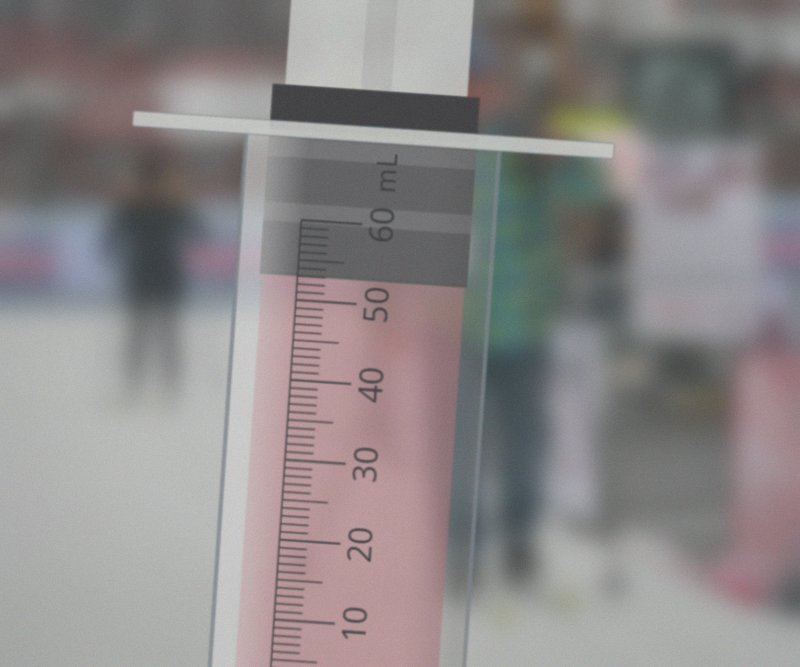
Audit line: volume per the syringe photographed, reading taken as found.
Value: 53 mL
